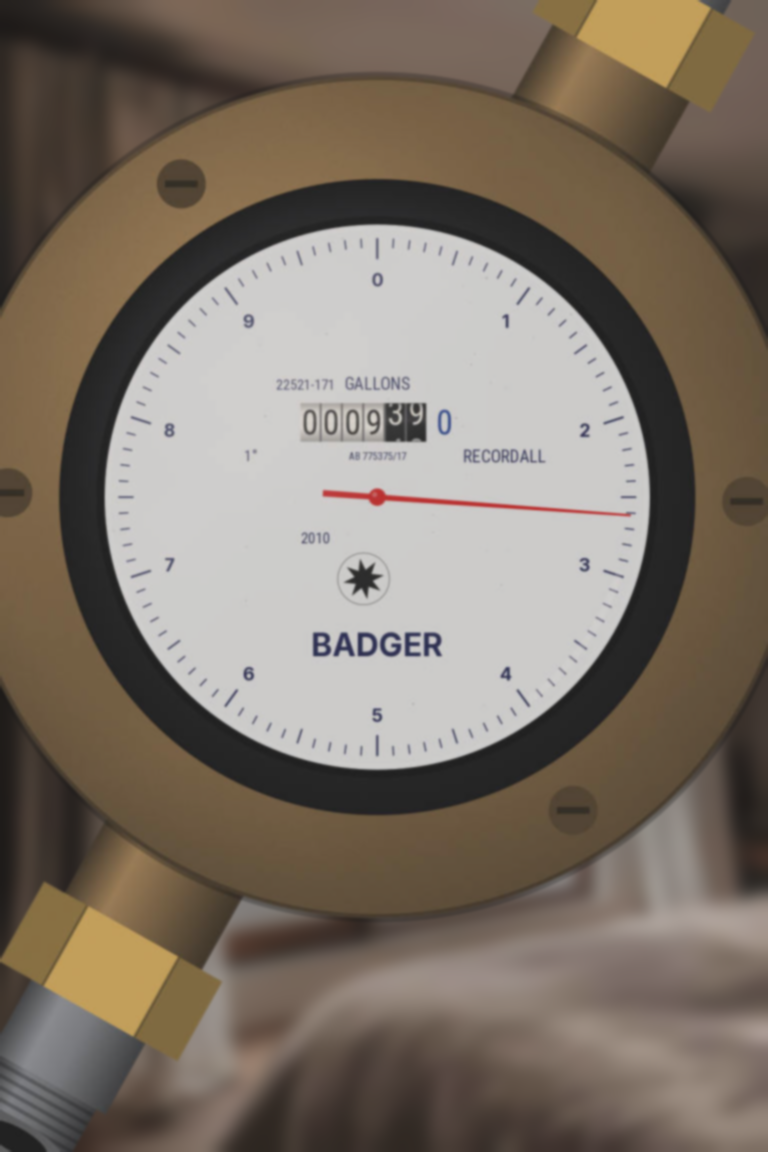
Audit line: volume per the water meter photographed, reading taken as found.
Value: 9392.6 gal
